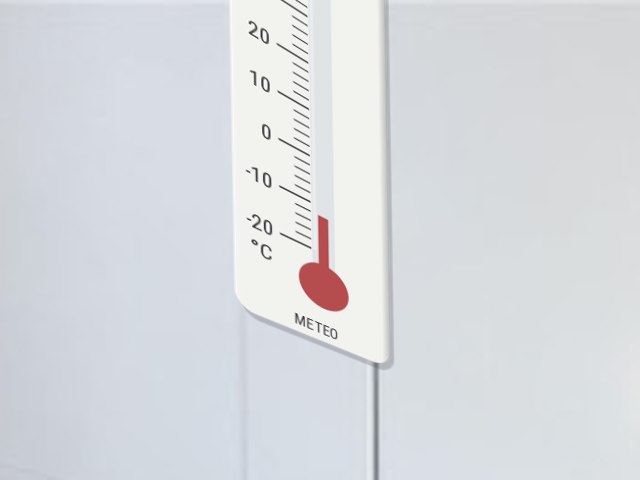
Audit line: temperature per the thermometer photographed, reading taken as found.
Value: -12 °C
